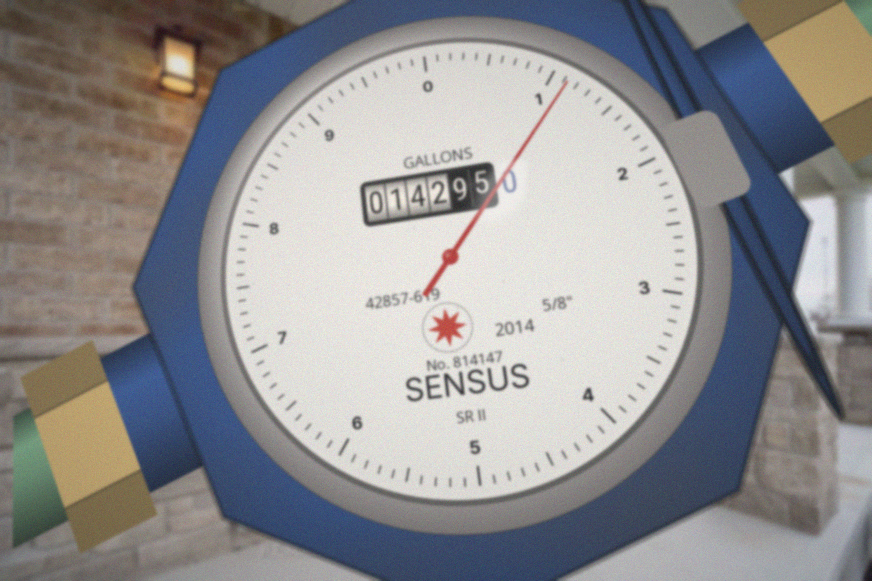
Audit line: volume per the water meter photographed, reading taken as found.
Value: 142951.1 gal
